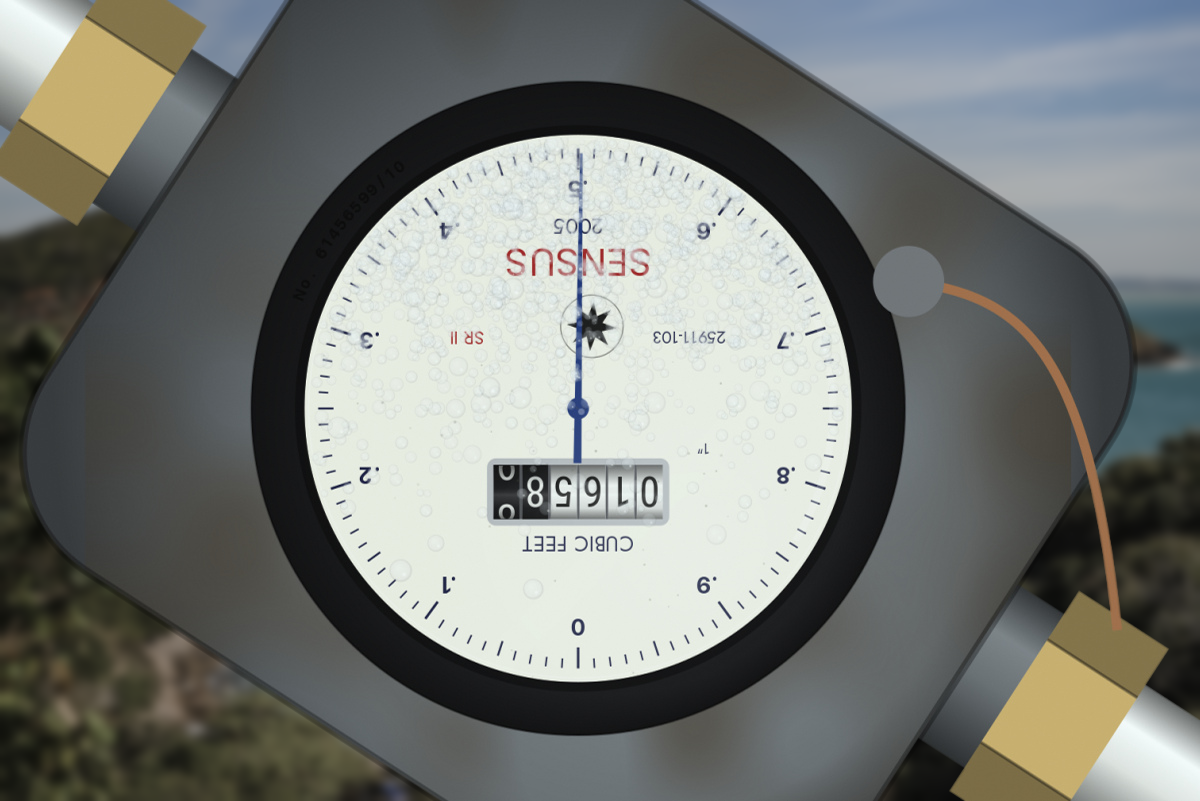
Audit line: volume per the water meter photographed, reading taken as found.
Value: 16588.50 ft³
